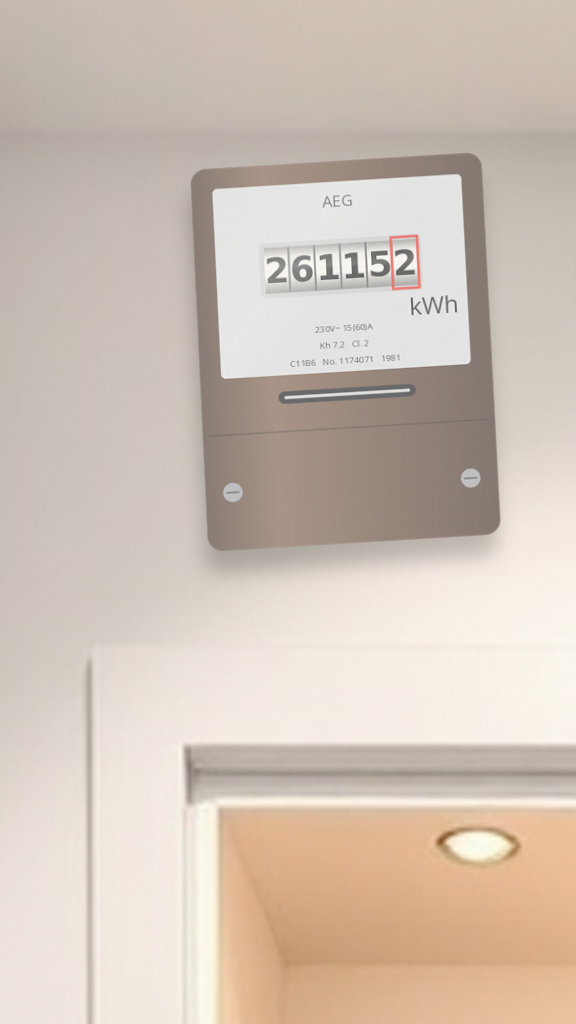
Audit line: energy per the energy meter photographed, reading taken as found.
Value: 26115.2 kWh
